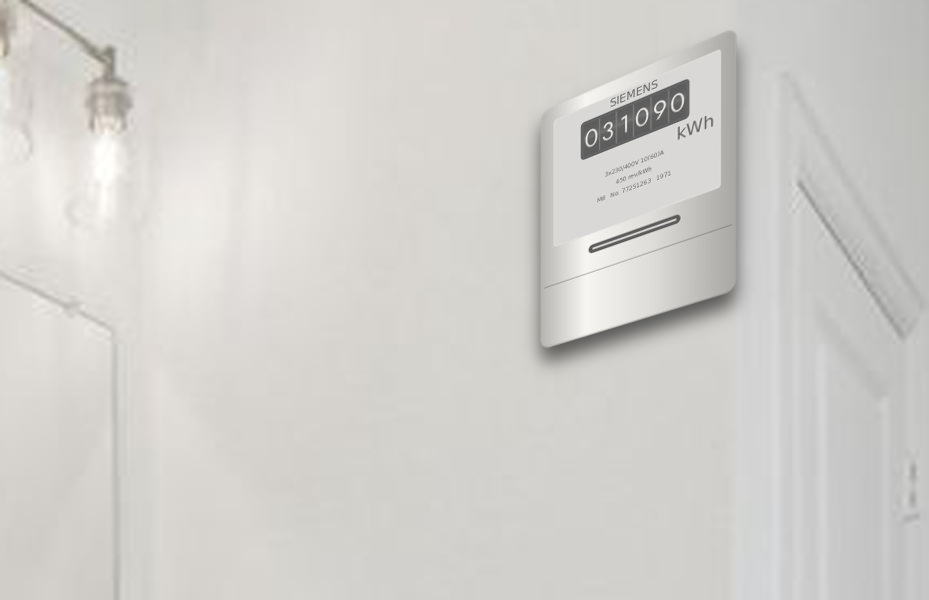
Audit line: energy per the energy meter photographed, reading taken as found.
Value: 31090 kWh
